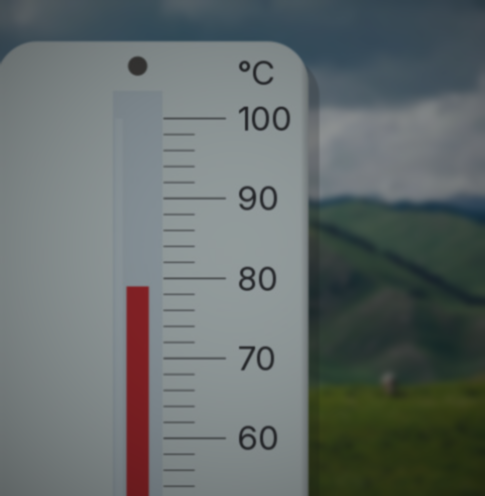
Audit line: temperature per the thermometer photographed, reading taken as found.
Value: 79 °C
